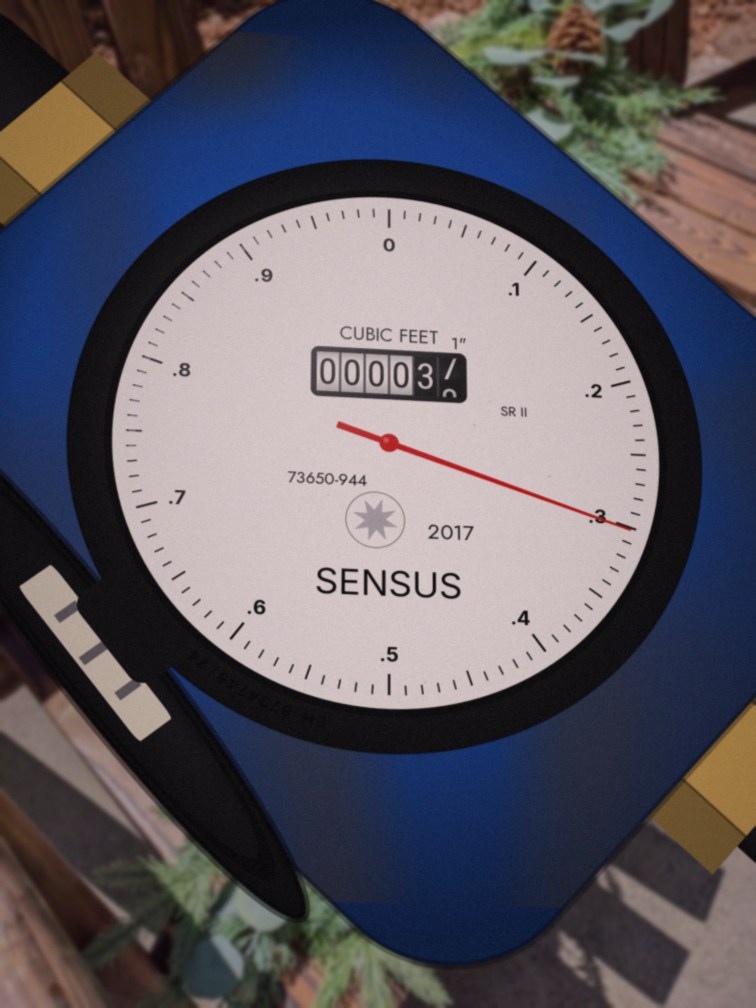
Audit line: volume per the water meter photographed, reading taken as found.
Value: 37.30 ft³
